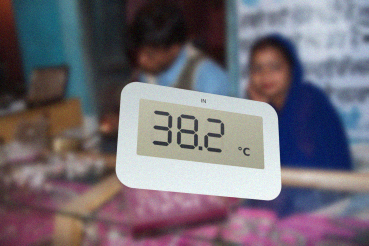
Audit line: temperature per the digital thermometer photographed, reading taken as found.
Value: 38.2 °C
